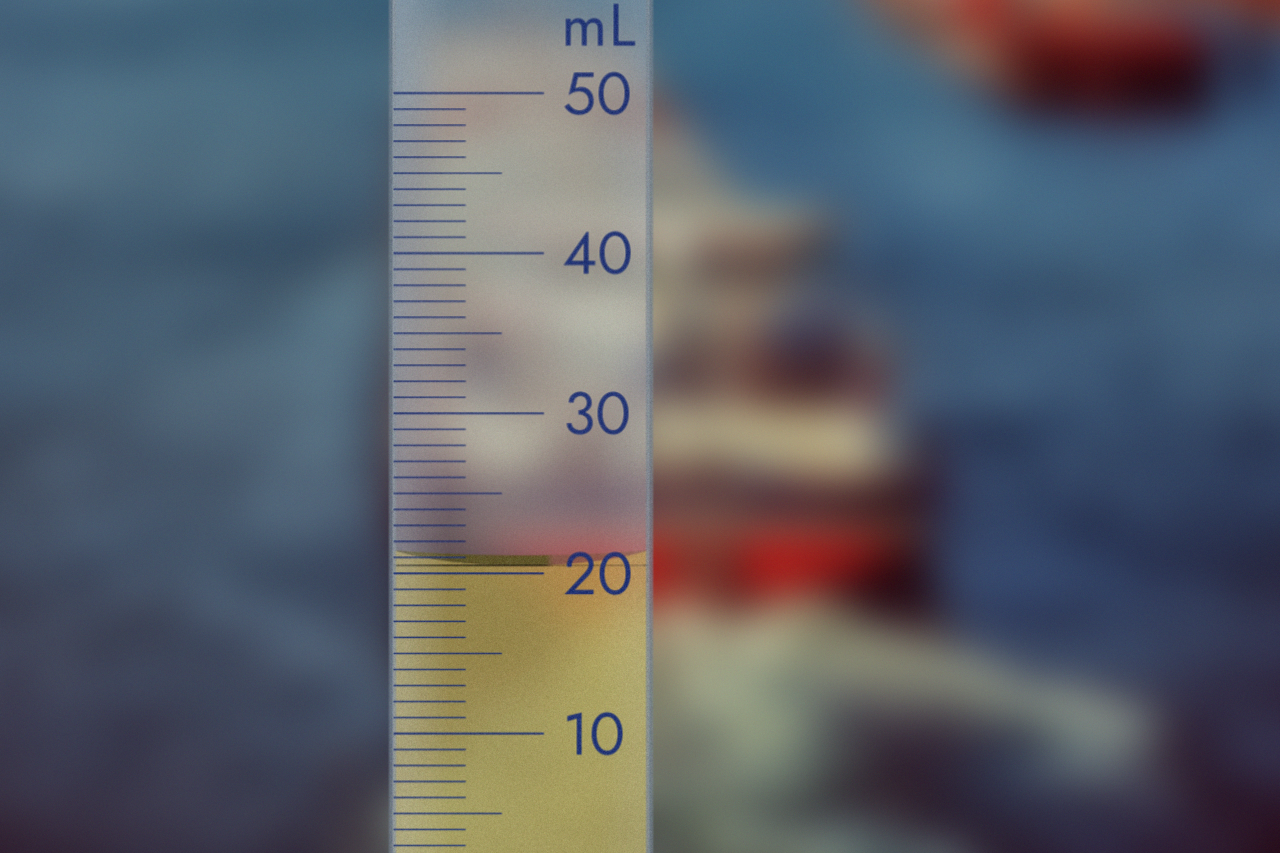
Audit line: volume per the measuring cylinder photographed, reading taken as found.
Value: 20.5 mL
